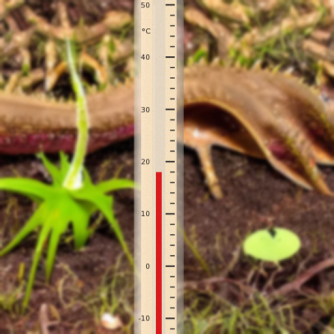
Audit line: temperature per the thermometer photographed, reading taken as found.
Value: 18 °C
